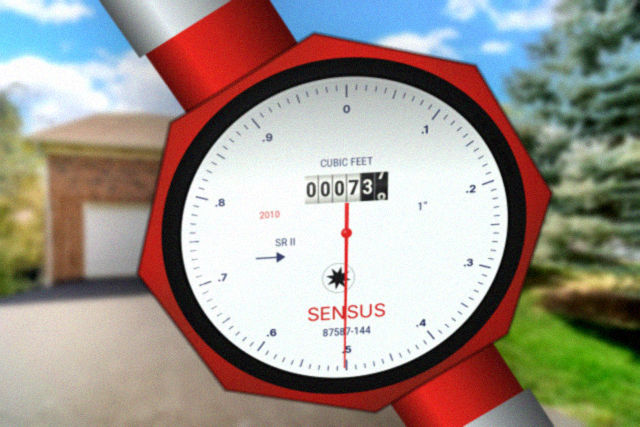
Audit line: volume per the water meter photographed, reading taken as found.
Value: 737.50 ft³
